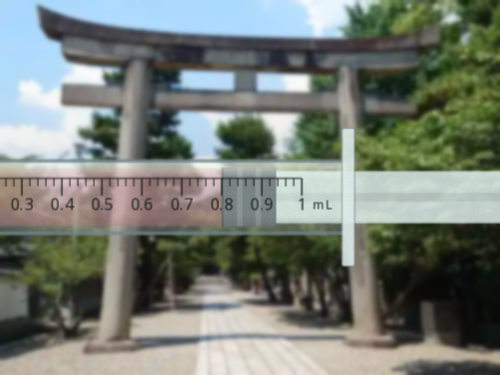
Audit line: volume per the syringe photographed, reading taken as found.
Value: 0.8 mL
